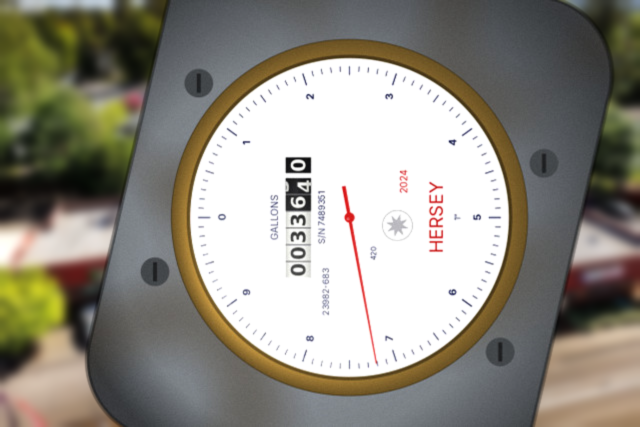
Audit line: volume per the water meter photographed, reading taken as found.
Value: 33637.2 gal
